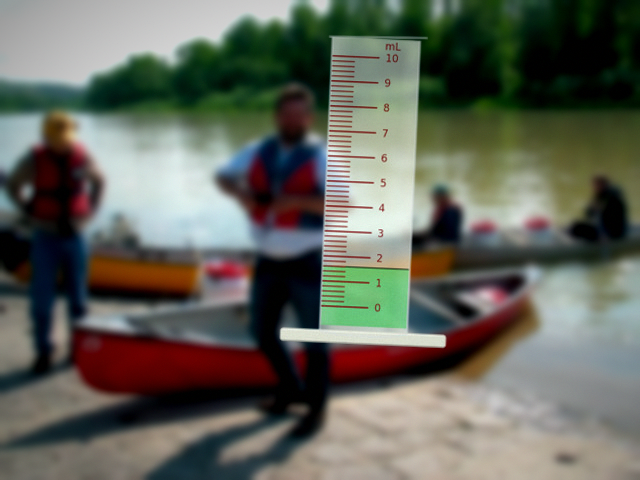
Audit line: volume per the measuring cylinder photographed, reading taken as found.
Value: 1.6 mL
